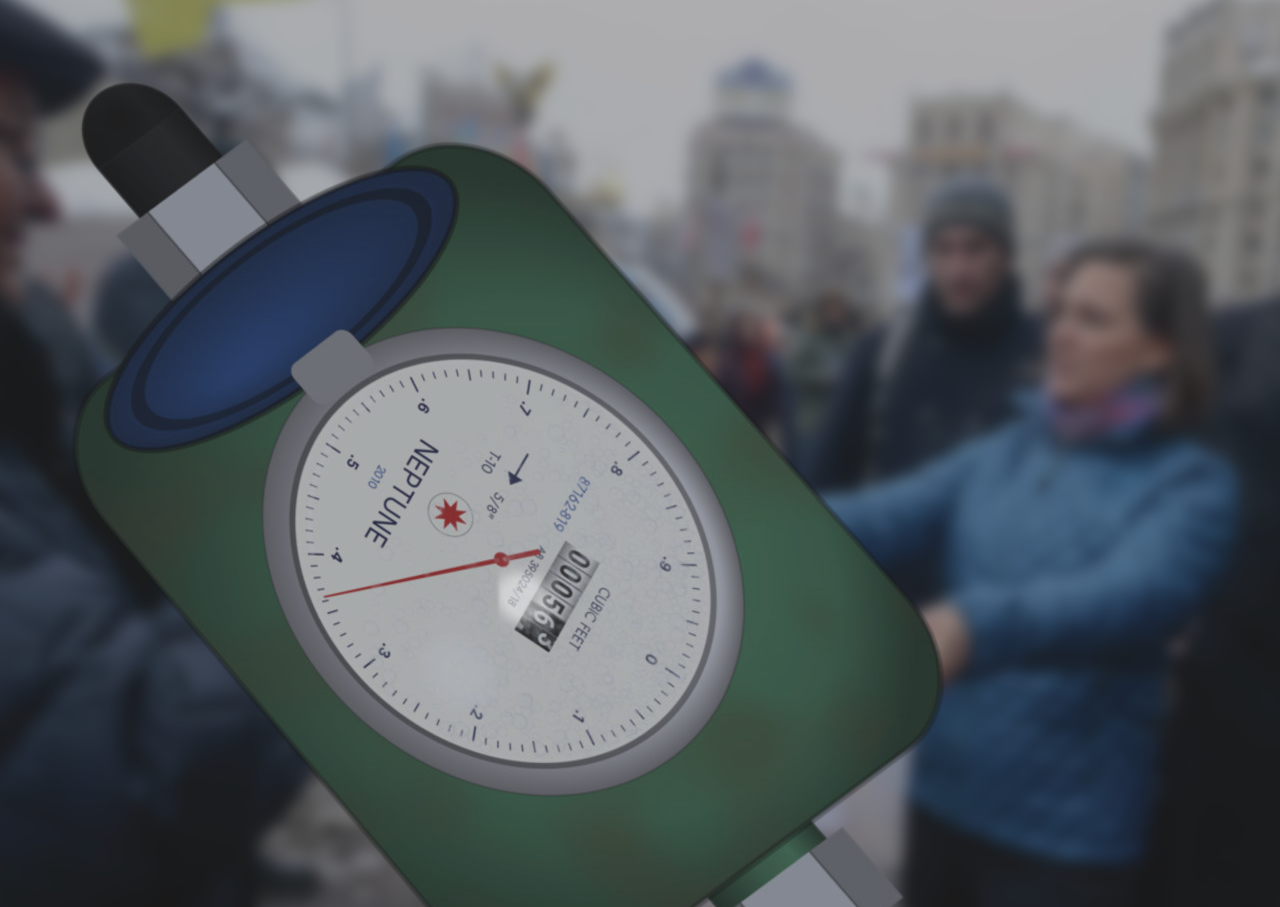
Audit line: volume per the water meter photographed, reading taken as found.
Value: 563.36 ft³
